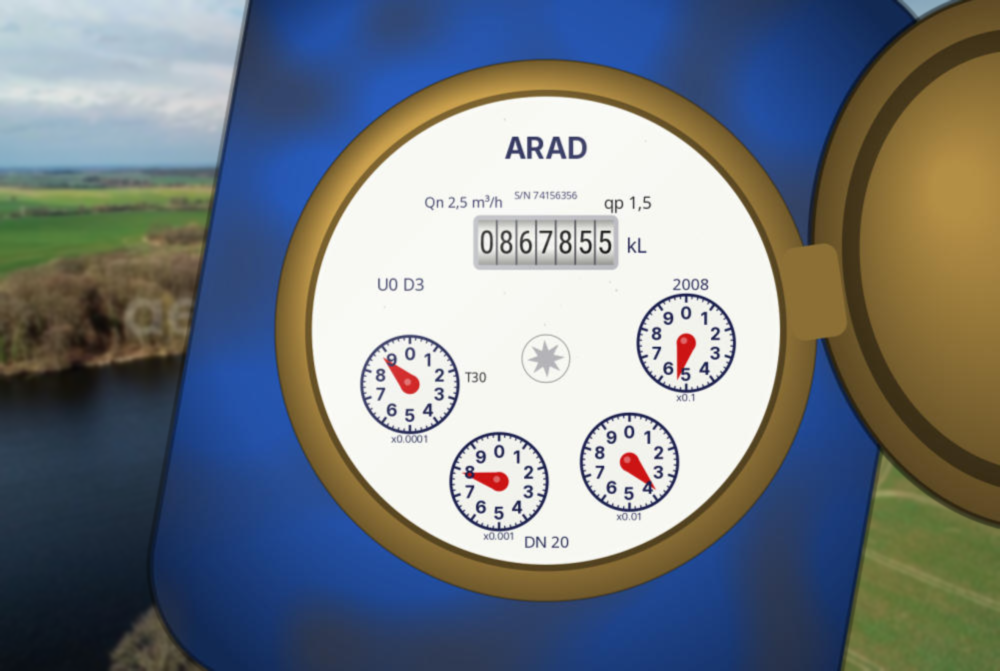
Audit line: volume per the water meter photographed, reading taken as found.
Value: 867855.5378 kL
